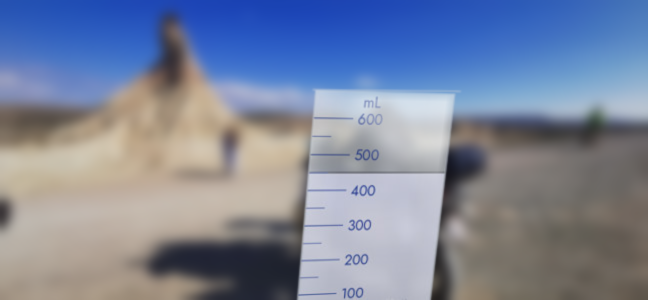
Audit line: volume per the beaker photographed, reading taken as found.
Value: 450 mL
